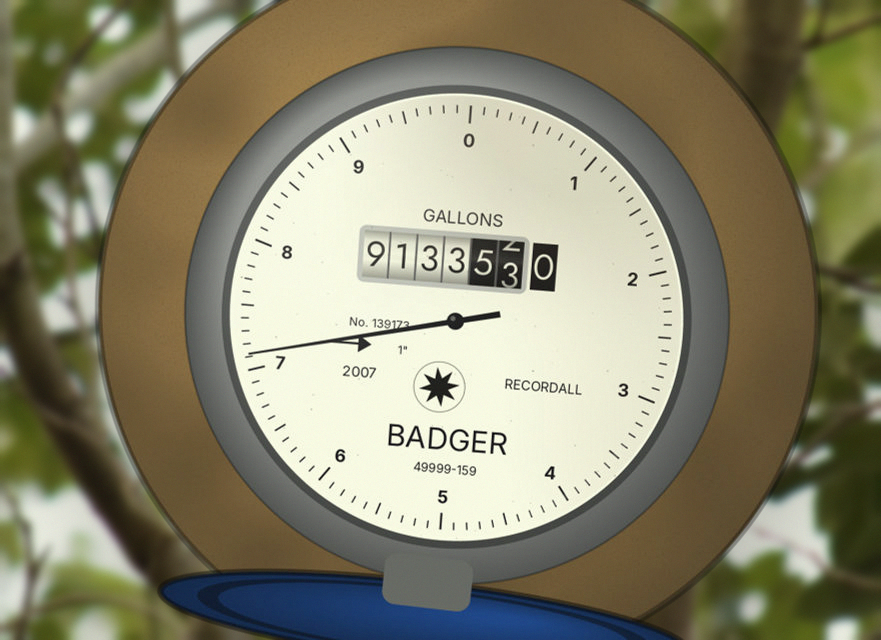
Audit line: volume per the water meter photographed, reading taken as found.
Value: 9133527.1 gal
